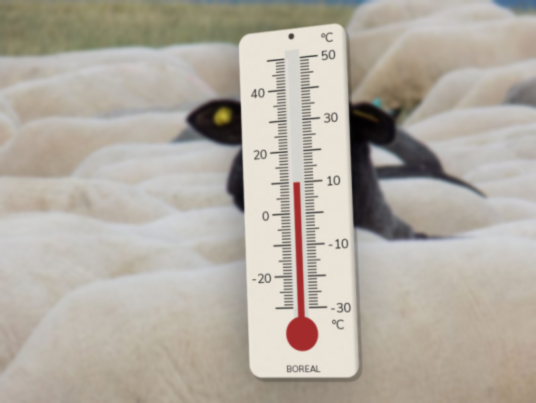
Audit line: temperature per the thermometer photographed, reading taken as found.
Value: 10 °C
